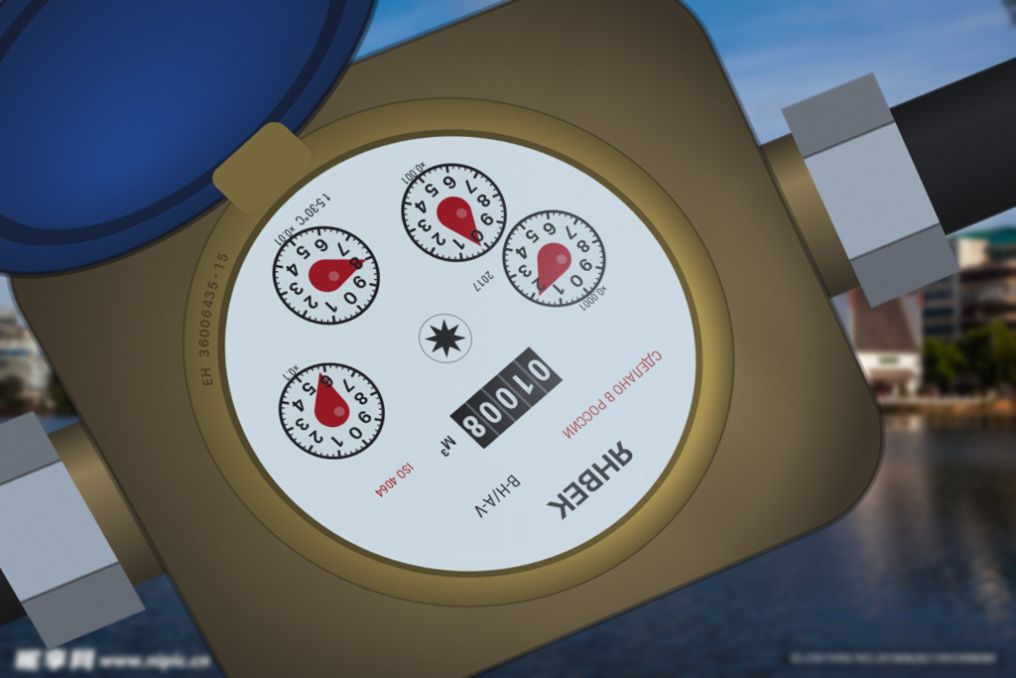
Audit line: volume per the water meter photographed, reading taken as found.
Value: 1008.5801 m³
